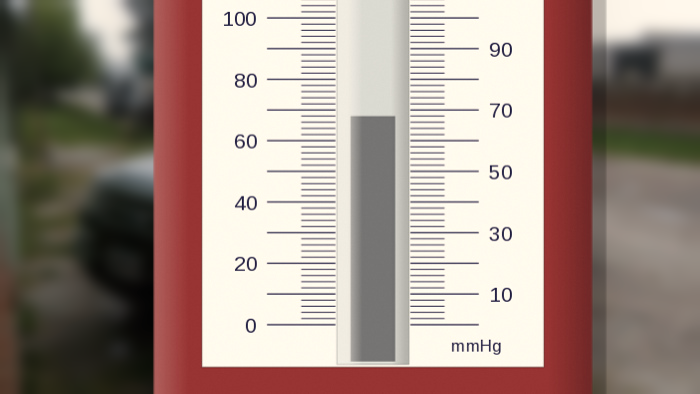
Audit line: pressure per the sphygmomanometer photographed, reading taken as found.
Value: 68 mmHg
